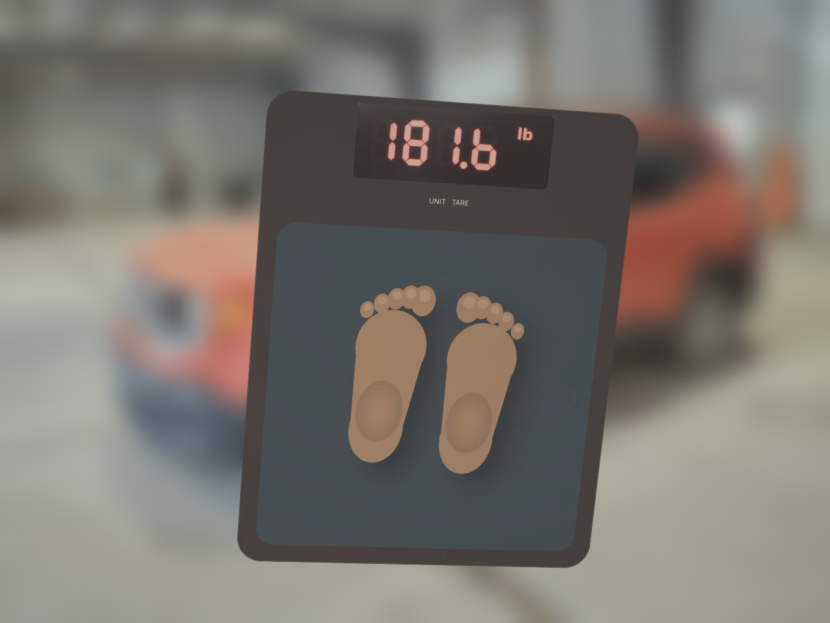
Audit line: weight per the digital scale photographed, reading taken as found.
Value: 181.6 lb
